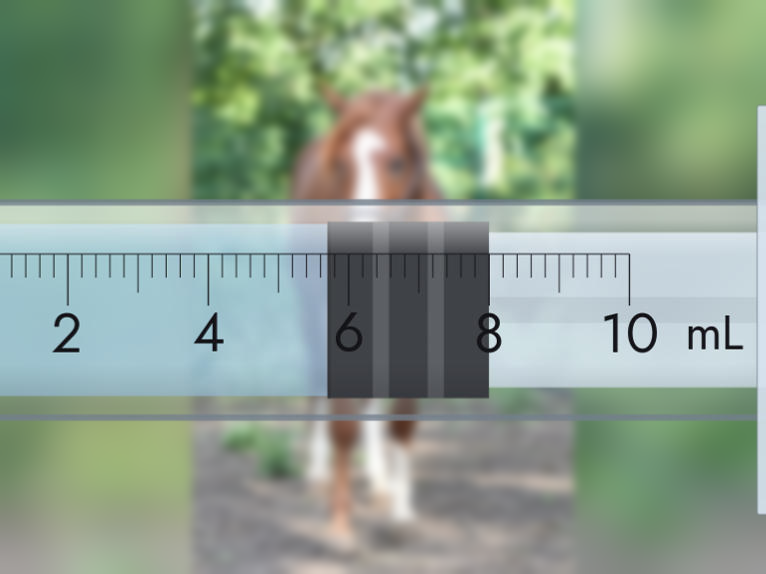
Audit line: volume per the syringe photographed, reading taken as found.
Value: 5.7 mL
